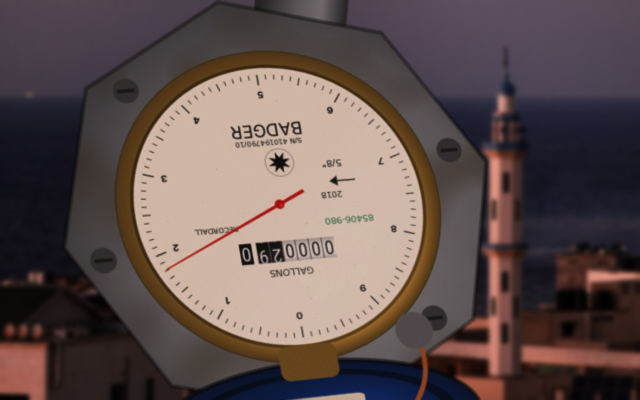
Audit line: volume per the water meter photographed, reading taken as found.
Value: 291.8 gal
